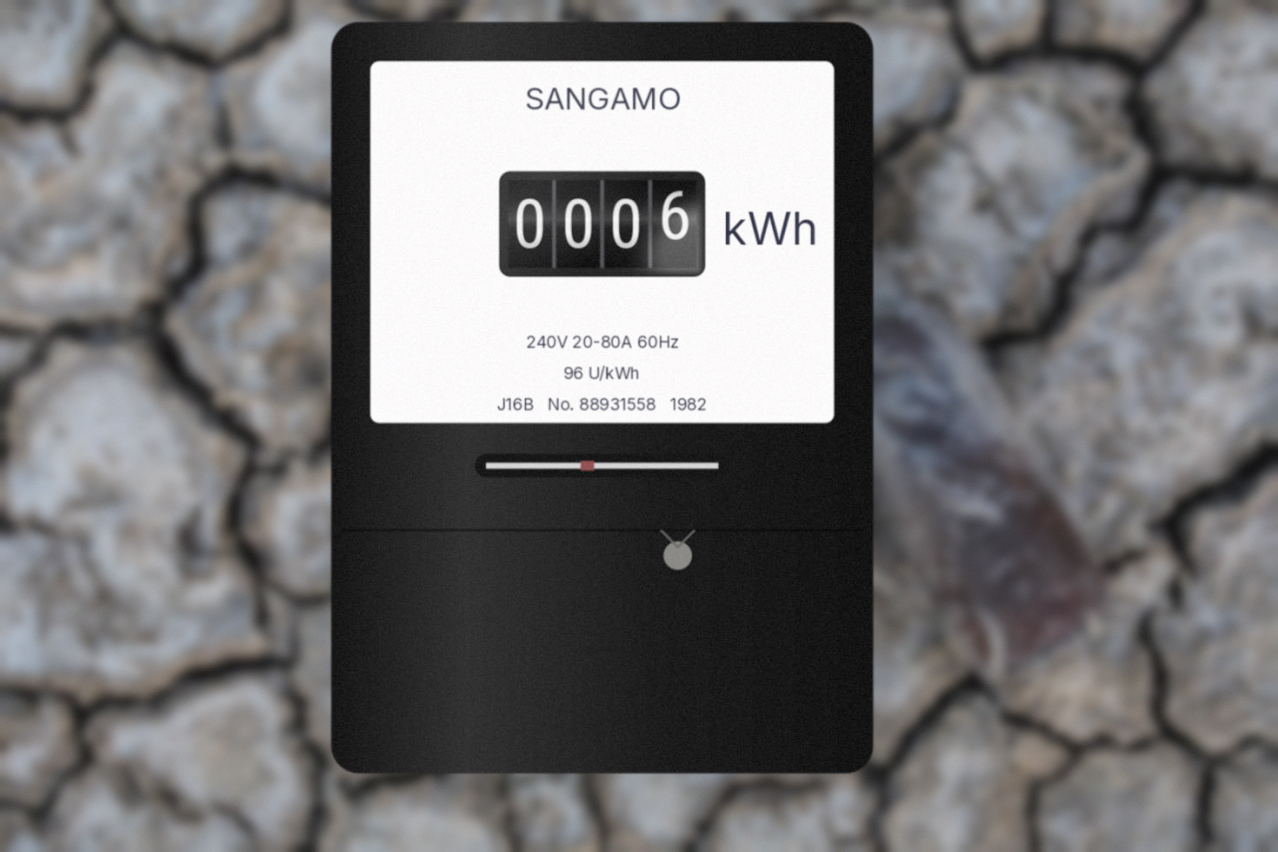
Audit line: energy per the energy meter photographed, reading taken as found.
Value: 6 kWh
